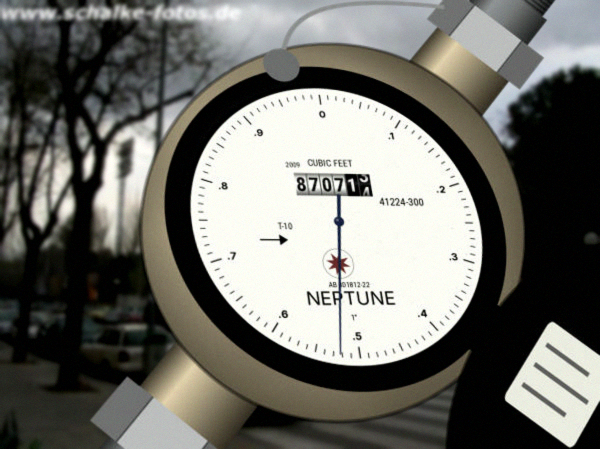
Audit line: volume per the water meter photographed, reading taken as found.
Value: 870713.52 ft³
